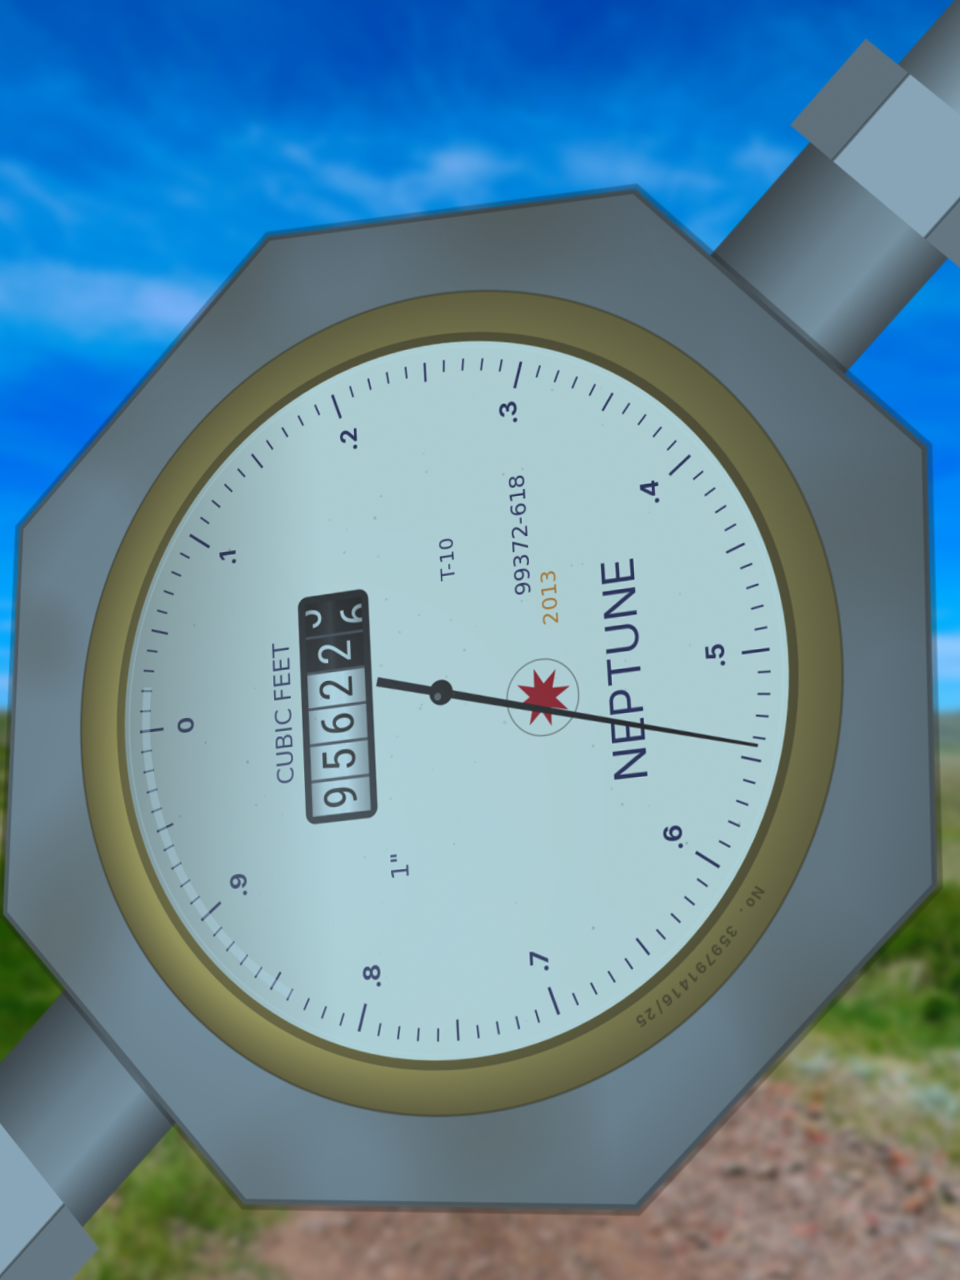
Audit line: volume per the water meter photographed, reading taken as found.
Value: 956225.54 ft³
